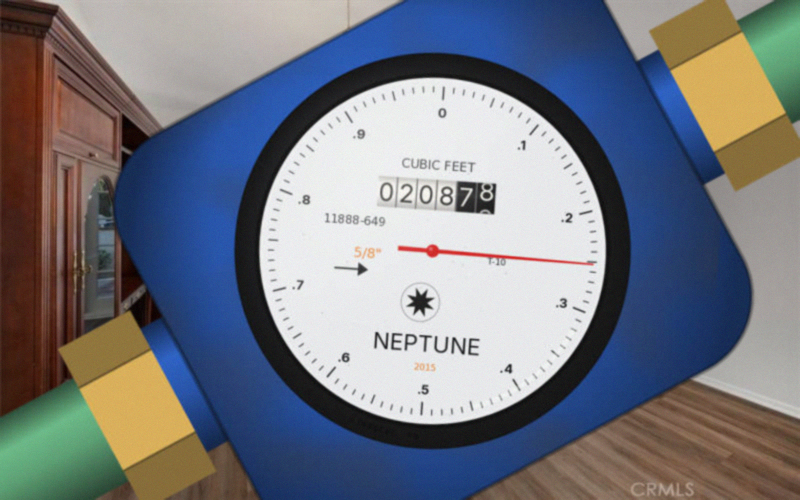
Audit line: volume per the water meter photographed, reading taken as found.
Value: 20878.25 ft³
